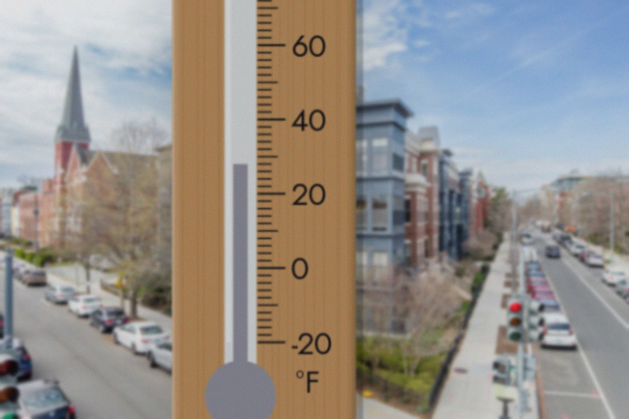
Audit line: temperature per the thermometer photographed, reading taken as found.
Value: 28 °F
